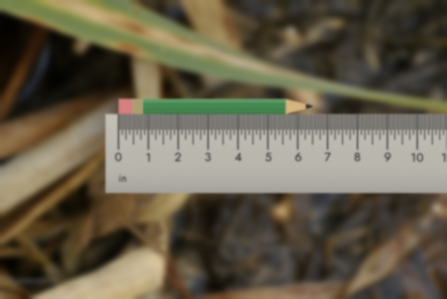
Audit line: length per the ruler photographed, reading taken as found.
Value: 6.5 in
